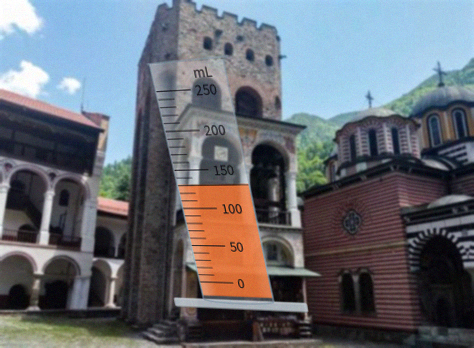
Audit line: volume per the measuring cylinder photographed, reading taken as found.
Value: 130 mL
